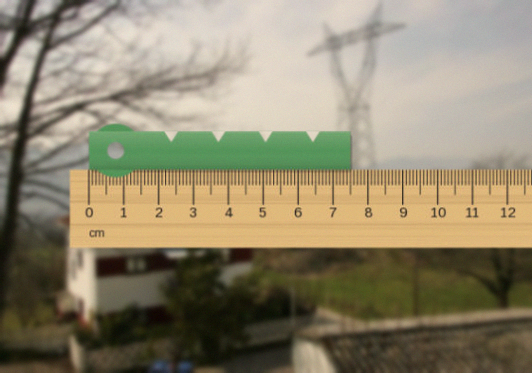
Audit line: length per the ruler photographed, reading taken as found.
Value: 7.5 cm
